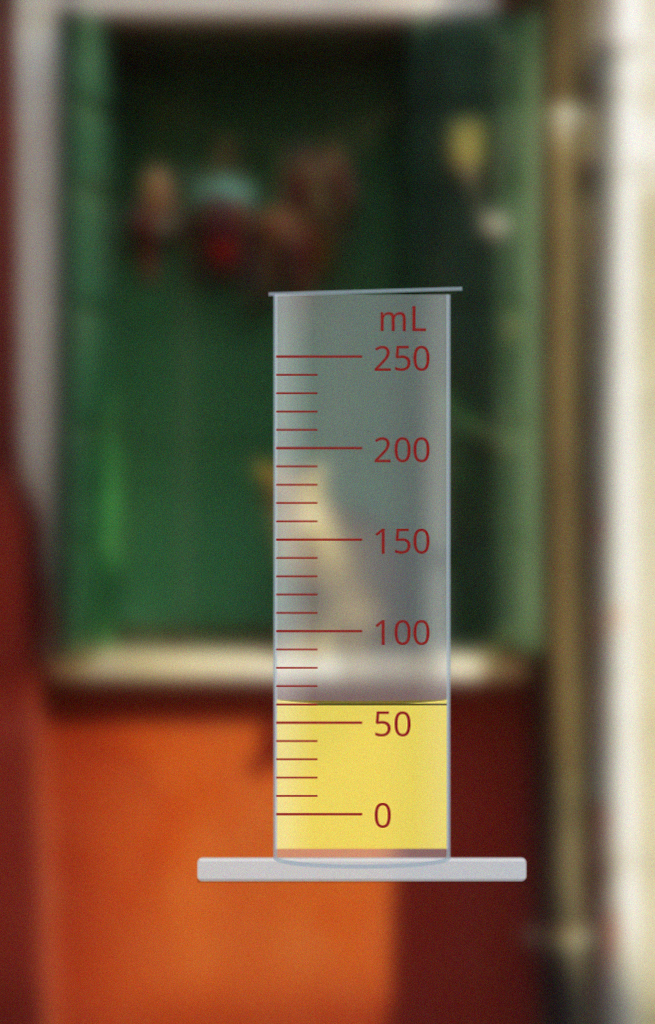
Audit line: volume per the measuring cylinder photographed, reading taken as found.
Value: 60 mL
